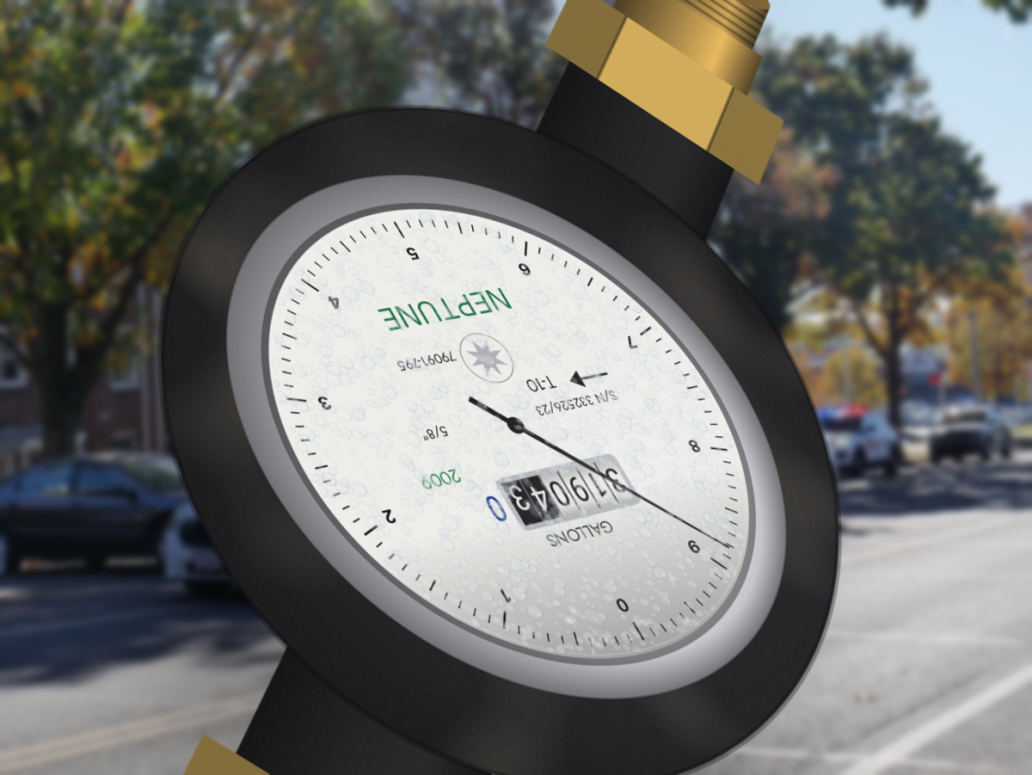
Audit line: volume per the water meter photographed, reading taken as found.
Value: 3190428.8 gal
